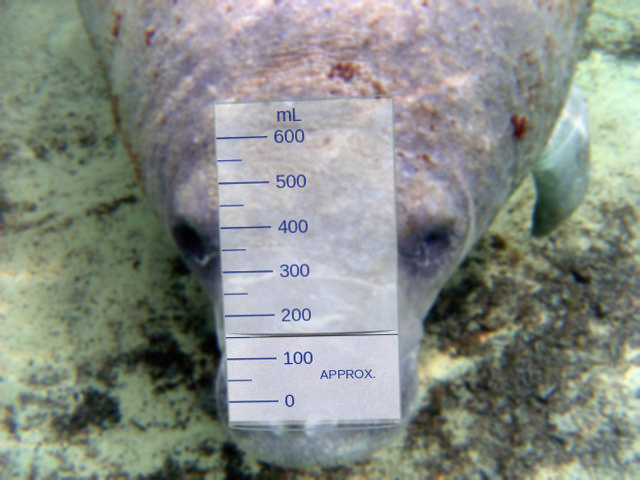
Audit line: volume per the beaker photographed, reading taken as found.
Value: 150 mL
